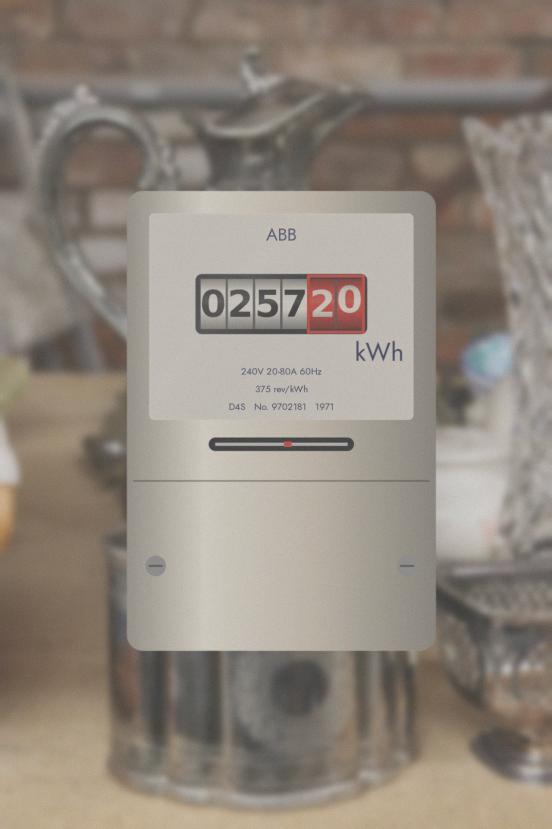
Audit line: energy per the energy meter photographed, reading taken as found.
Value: 257.20 kWh
